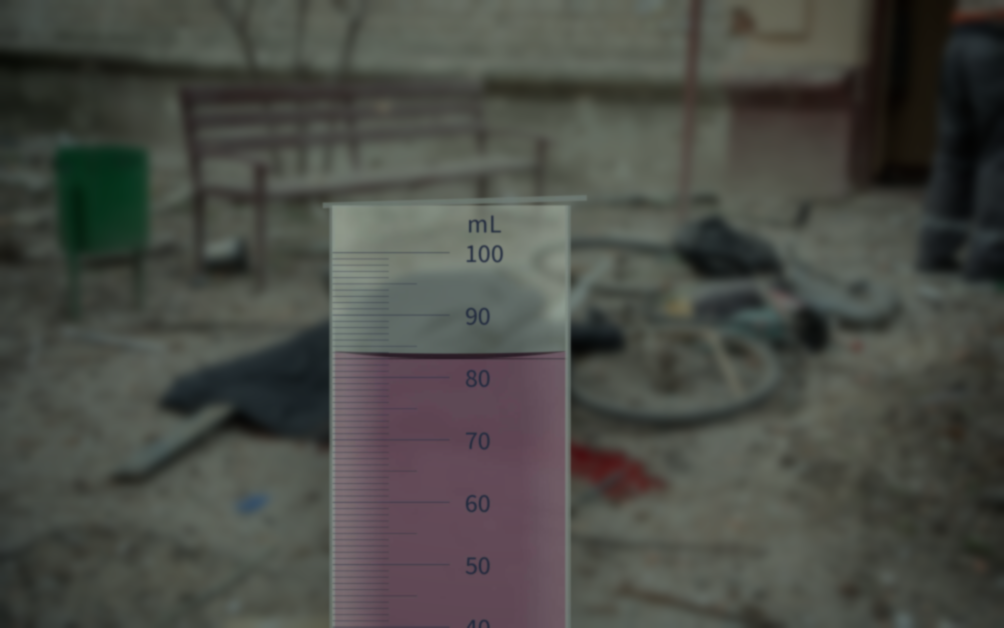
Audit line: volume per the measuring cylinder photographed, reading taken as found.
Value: 83 mL
